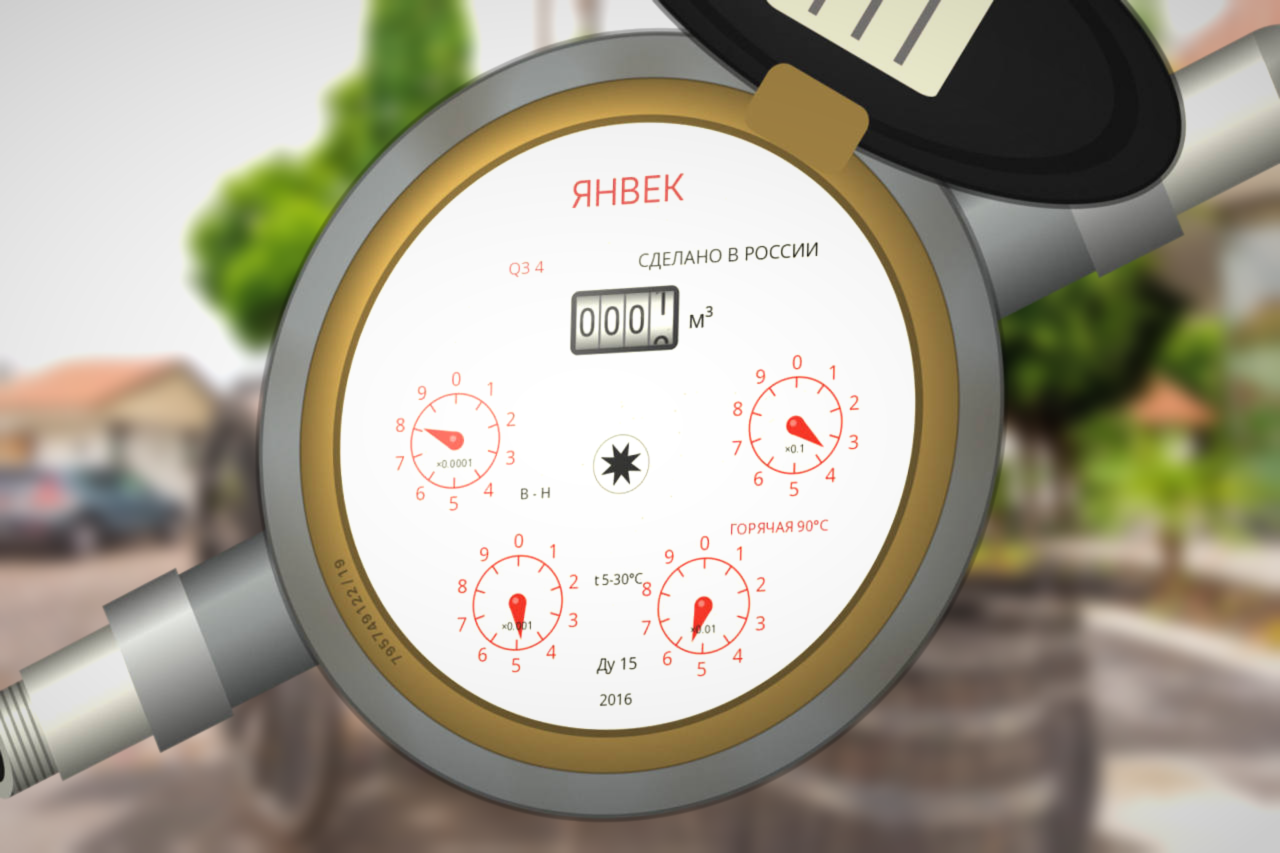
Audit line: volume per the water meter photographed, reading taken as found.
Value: 1.3548 m³
